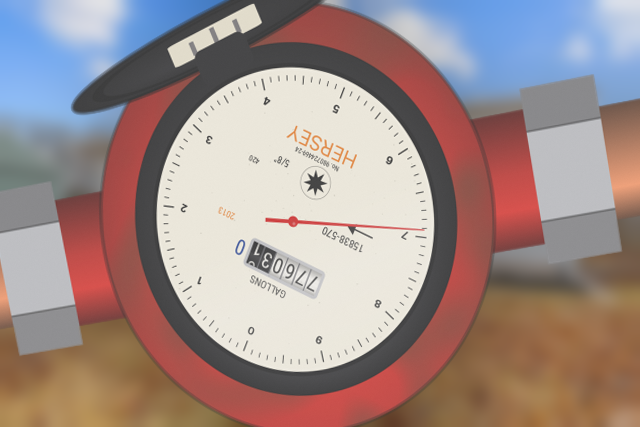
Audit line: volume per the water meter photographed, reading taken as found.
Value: 7760306.9 gal
